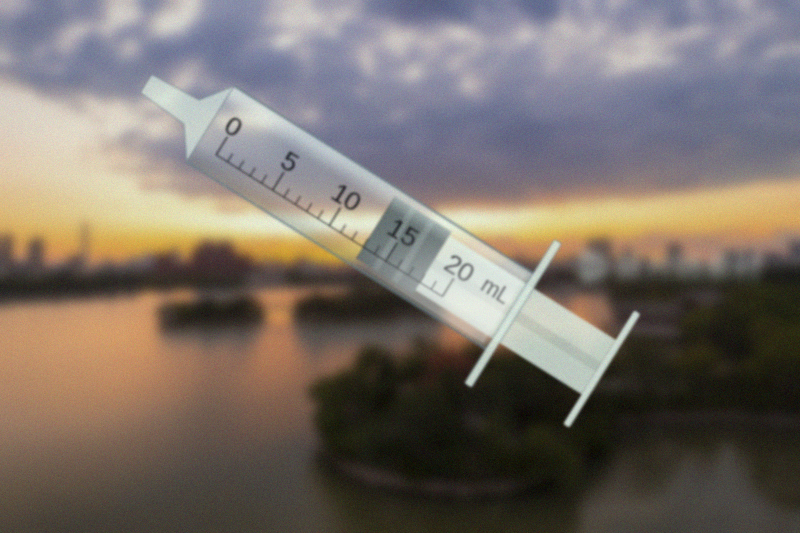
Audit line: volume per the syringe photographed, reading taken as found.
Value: 13 mL
